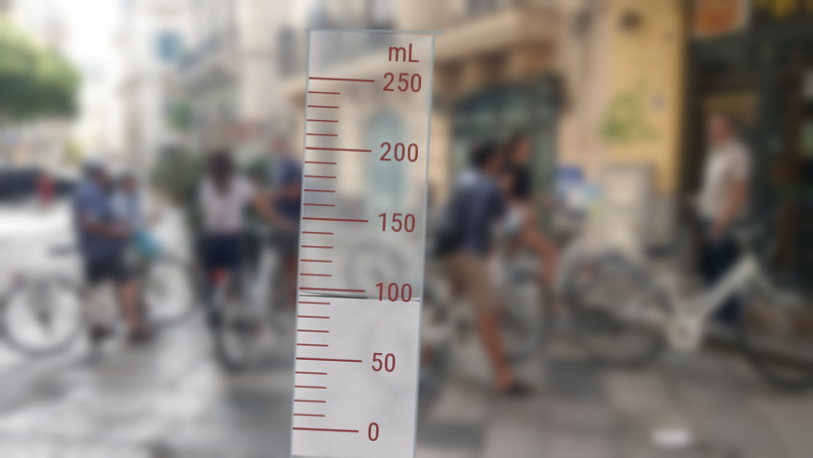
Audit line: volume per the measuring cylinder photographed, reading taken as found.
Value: 95 mL
